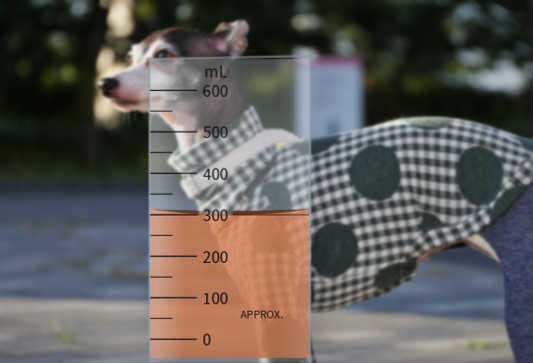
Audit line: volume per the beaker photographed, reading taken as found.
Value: 300 mL
